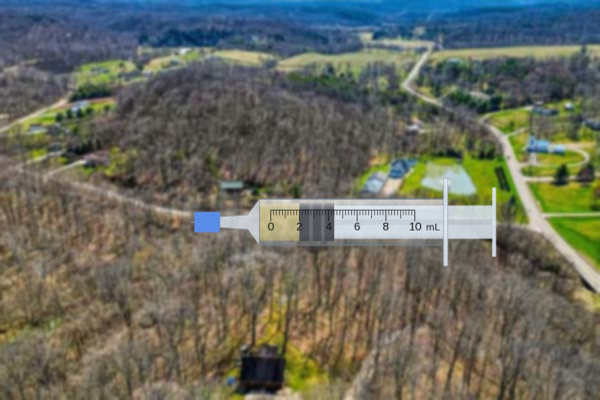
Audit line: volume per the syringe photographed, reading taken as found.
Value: 2 mL
